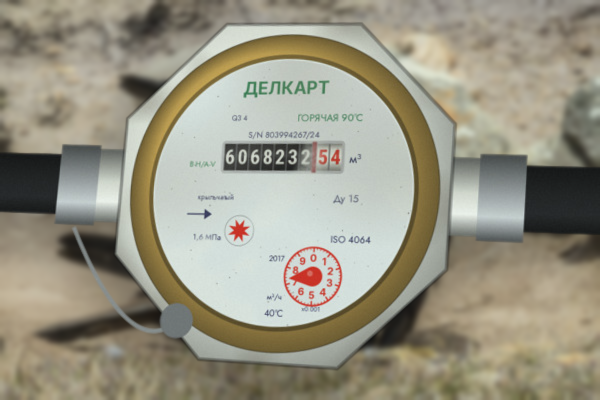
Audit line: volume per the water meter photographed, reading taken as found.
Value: 6068232.547 m³
